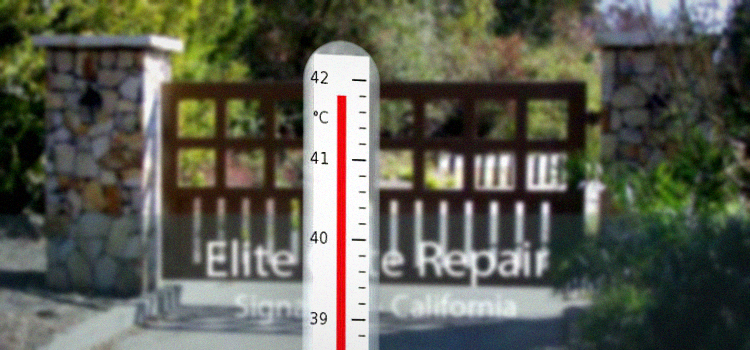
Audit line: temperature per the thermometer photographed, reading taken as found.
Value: 41.8 °C
